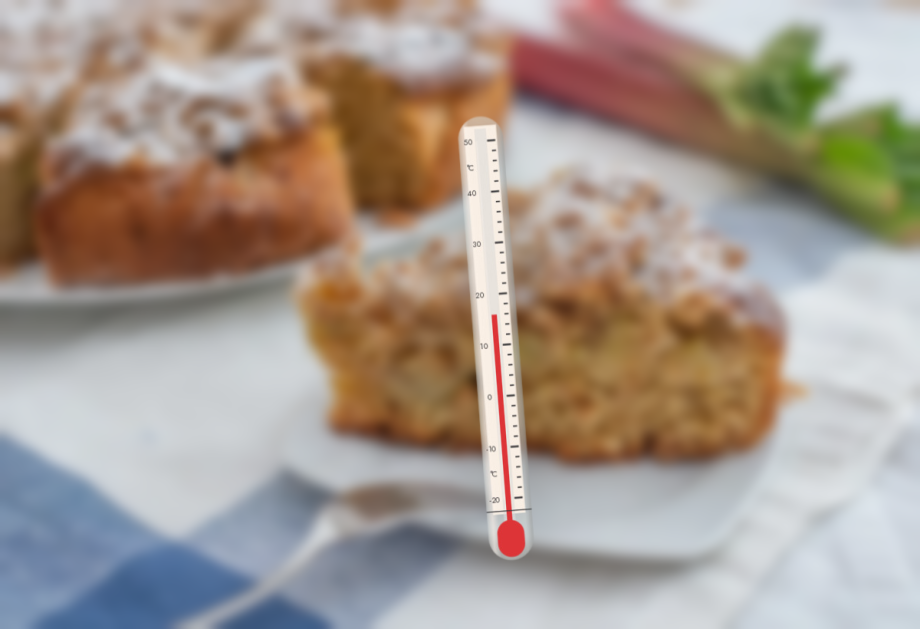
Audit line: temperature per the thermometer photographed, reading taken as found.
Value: 16 °C
